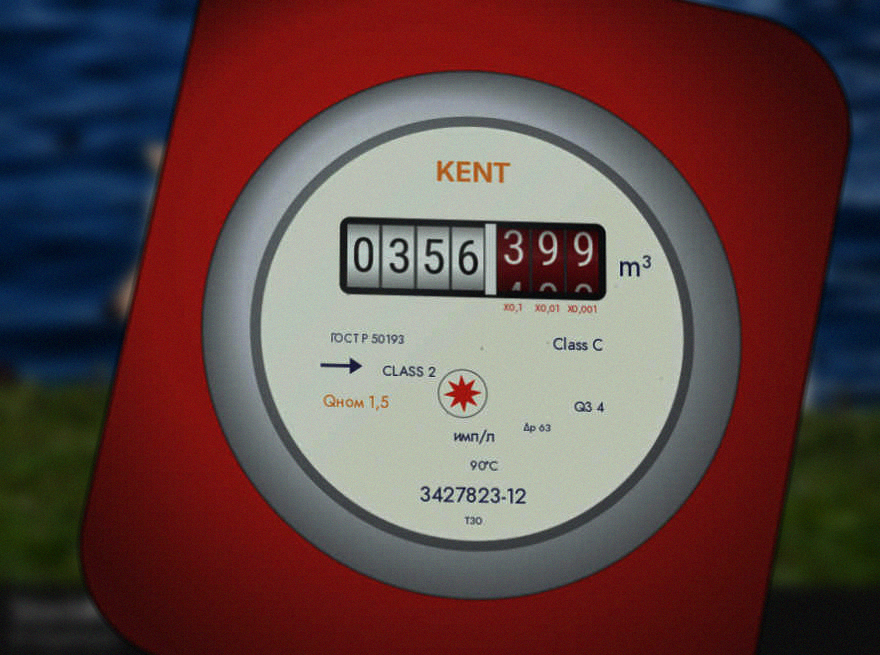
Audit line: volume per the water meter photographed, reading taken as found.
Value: 356.399 m³
